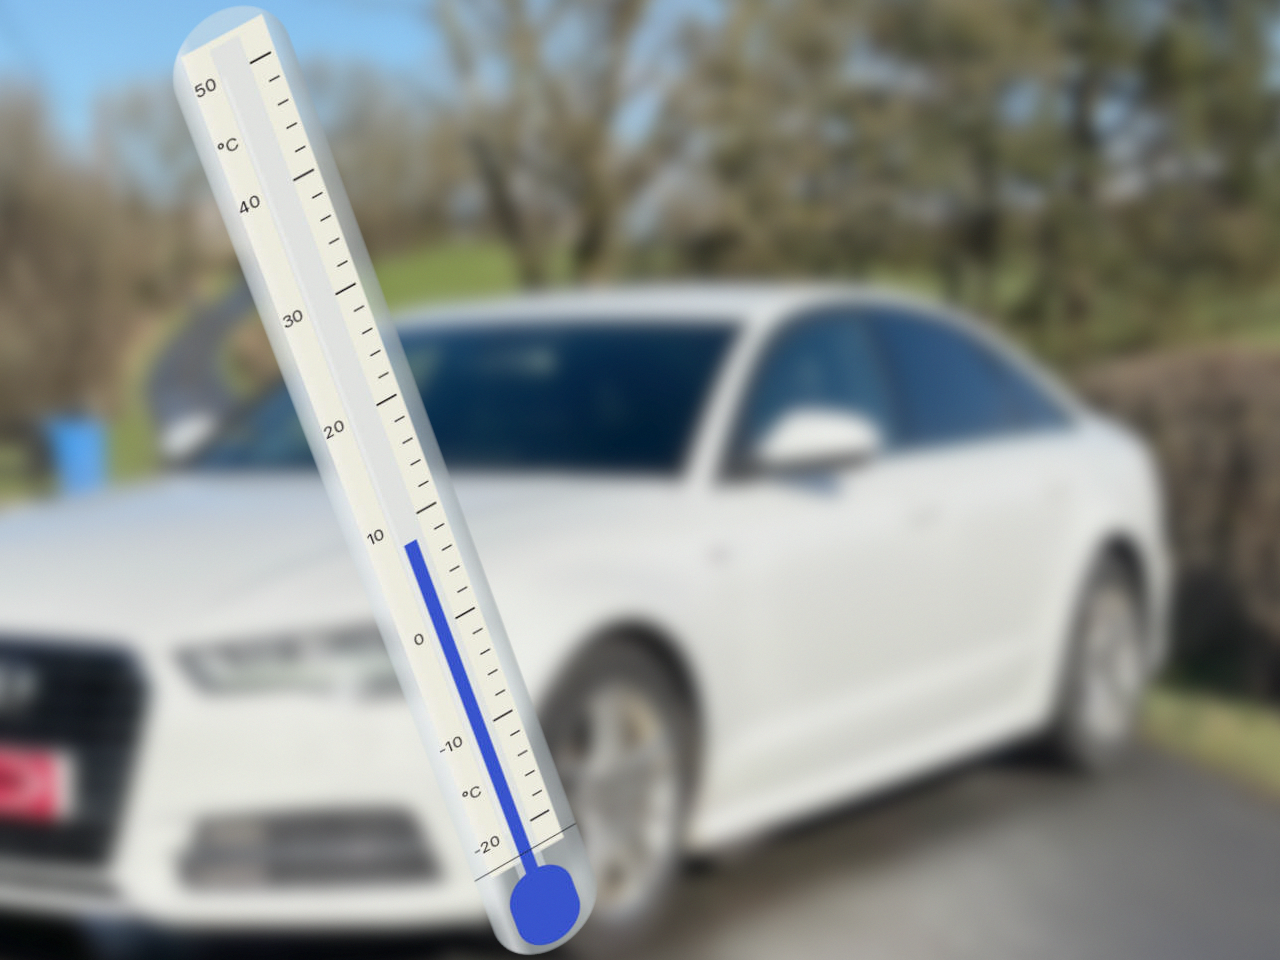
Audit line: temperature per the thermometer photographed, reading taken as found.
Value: 8 °C
